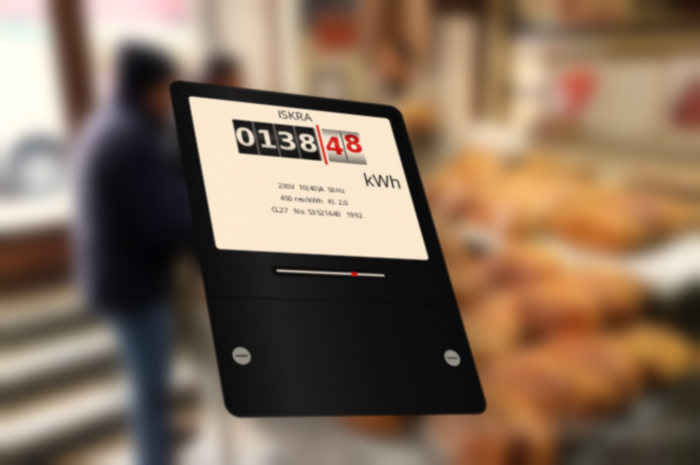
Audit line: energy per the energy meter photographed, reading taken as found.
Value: 138.48 kWh
